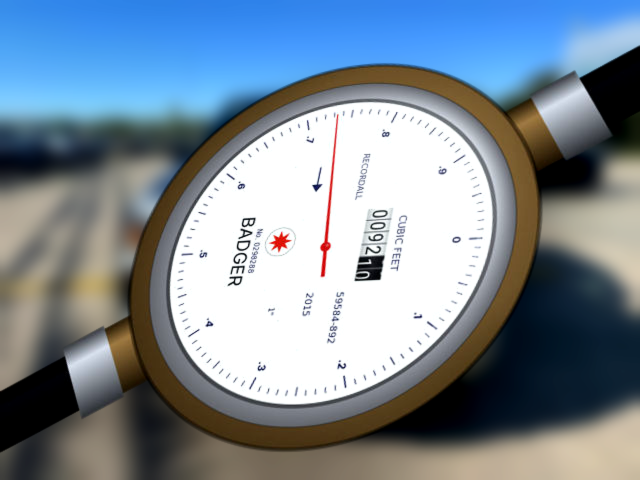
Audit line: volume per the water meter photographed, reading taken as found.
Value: 9209.73 ft³
